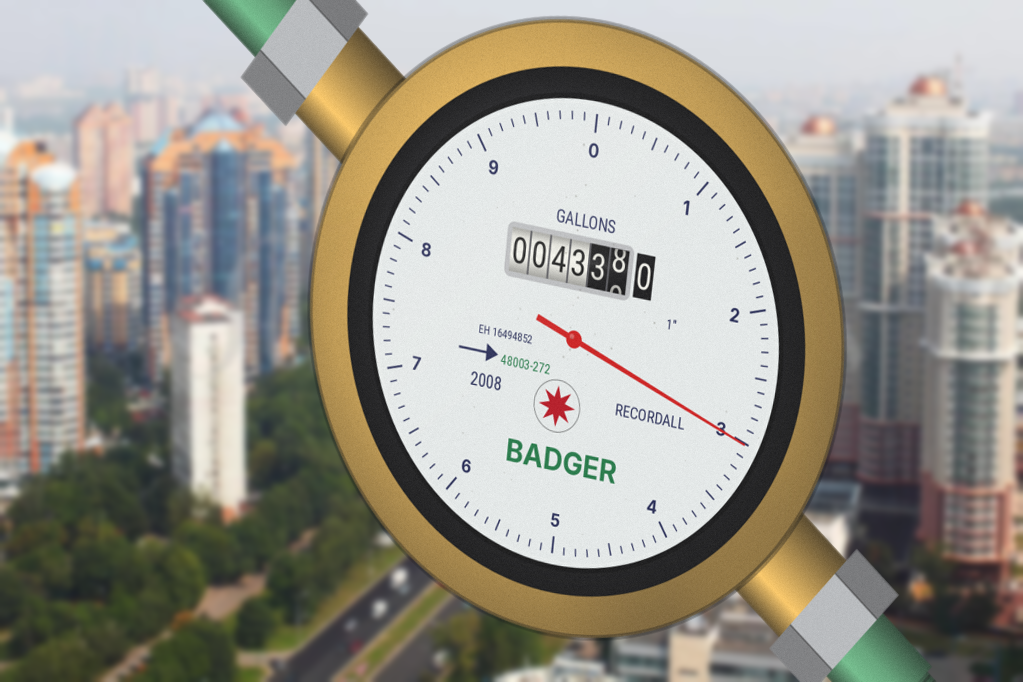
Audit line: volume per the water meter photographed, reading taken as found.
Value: 43383.0 gal
